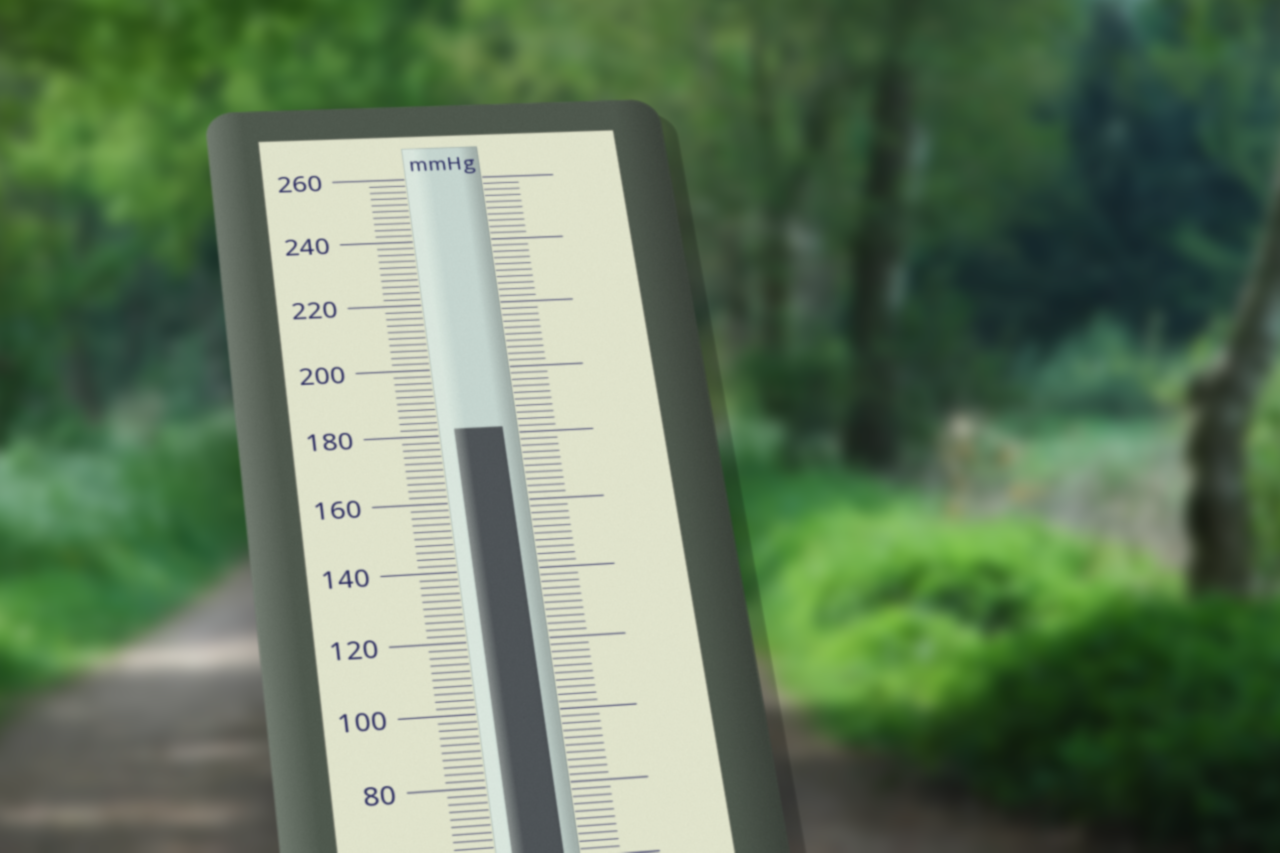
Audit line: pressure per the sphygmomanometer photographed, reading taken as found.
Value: 182 mmHg
